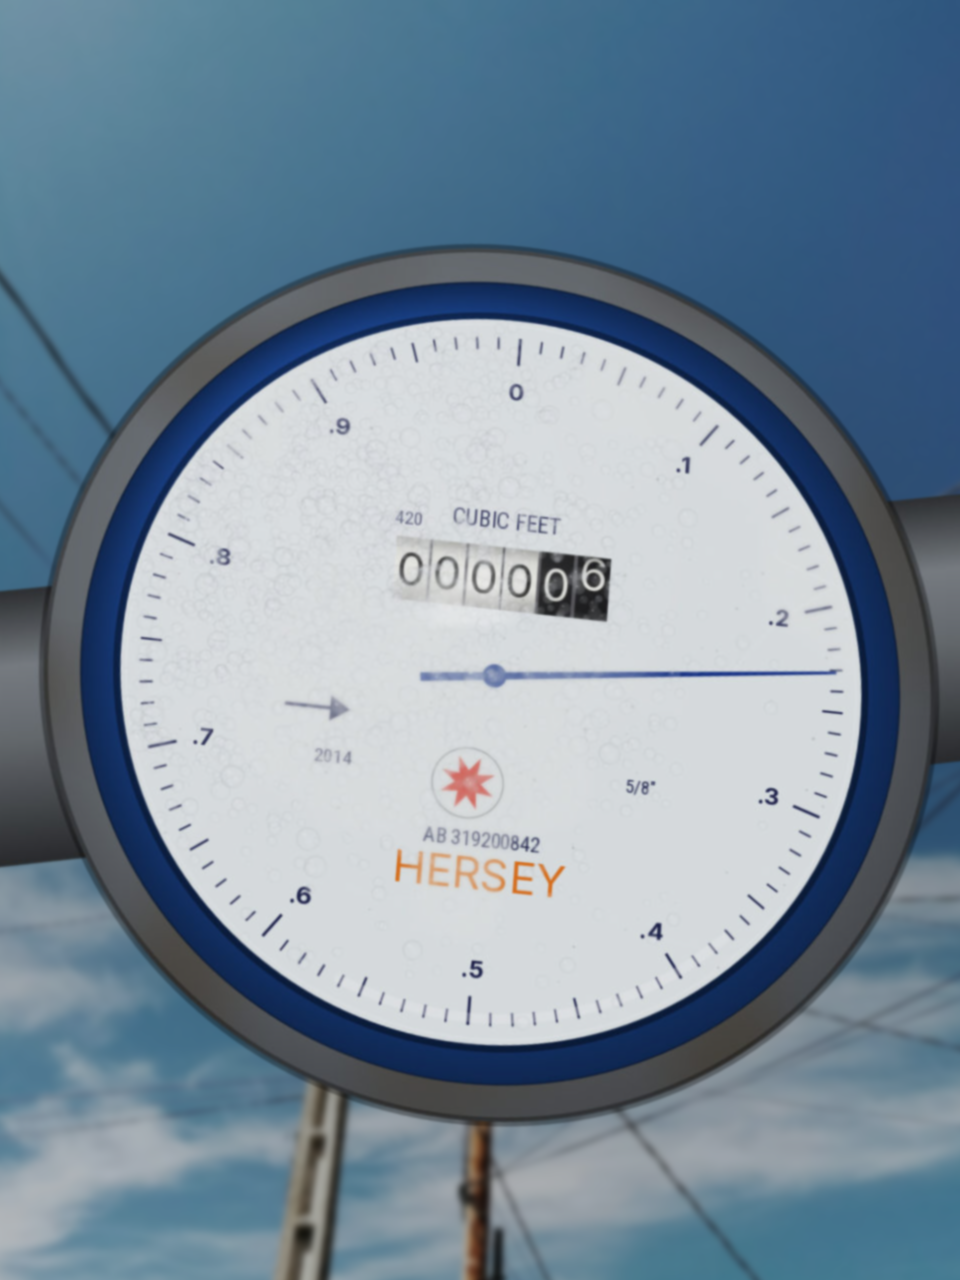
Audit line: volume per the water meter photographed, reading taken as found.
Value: 6.23 ft³
